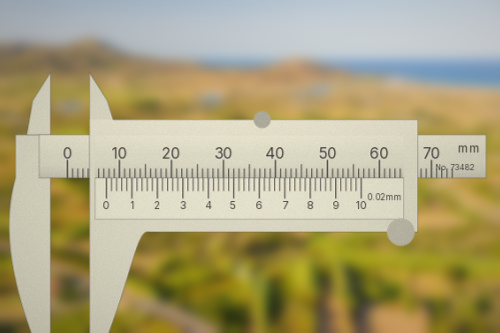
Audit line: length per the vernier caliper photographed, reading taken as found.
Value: 7.5 mm
